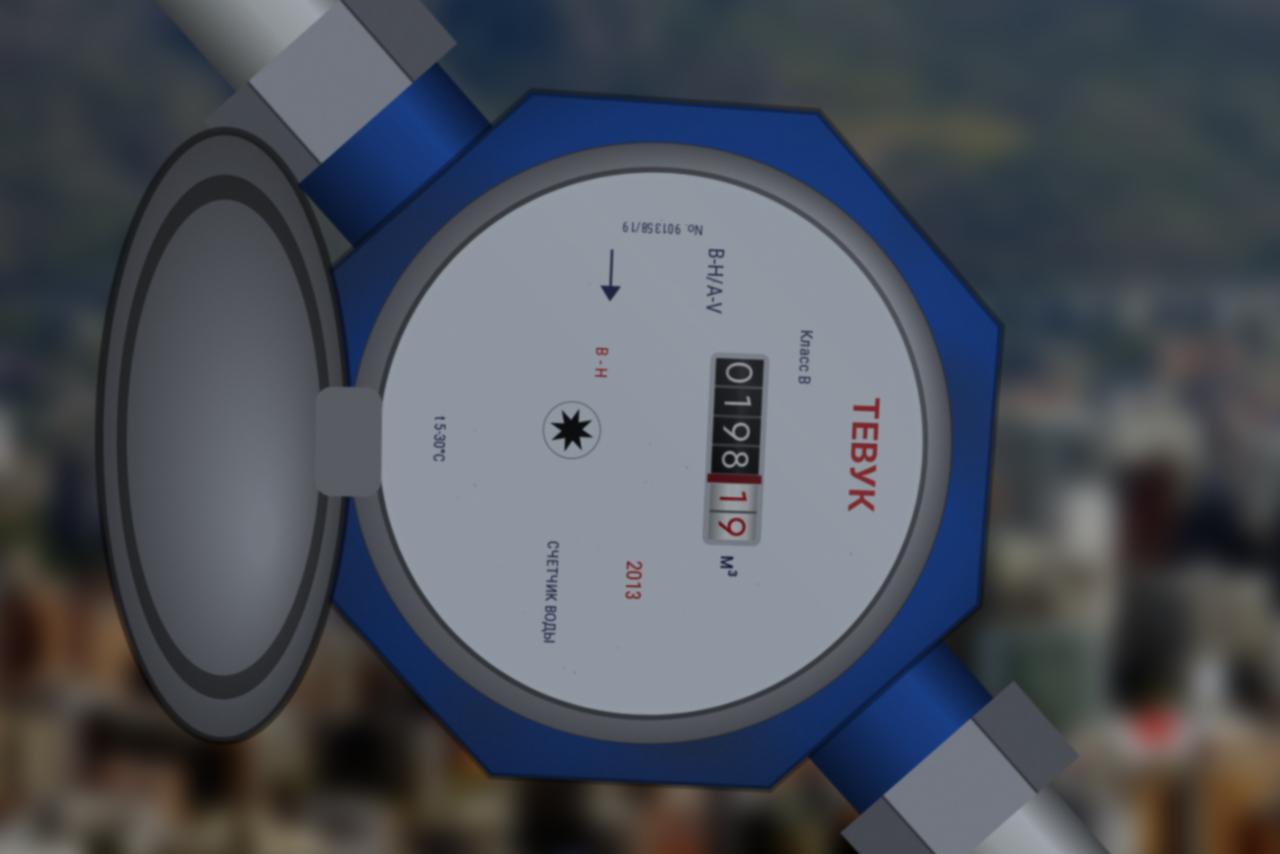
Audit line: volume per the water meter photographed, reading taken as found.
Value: 198.19 m³
